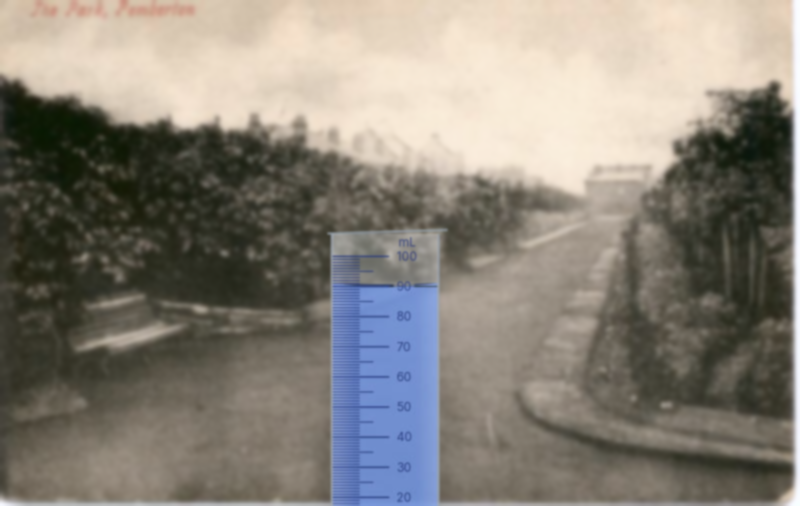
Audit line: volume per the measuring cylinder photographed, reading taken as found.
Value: 90 mL
